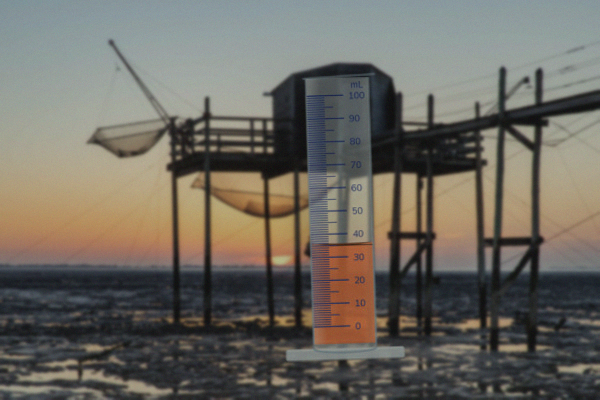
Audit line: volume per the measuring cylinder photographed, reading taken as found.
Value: 35 mL
